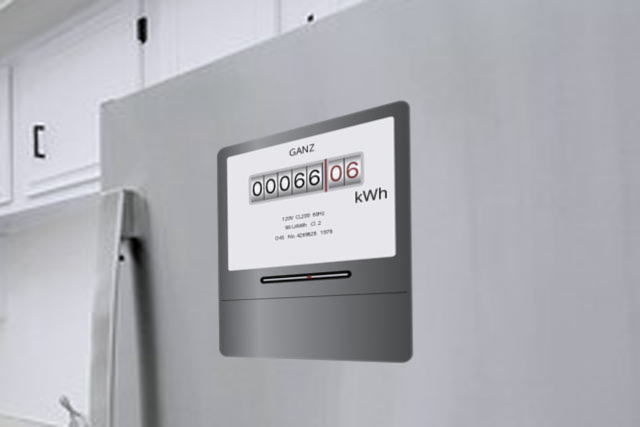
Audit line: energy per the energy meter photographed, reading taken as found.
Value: 66.06 kWh
